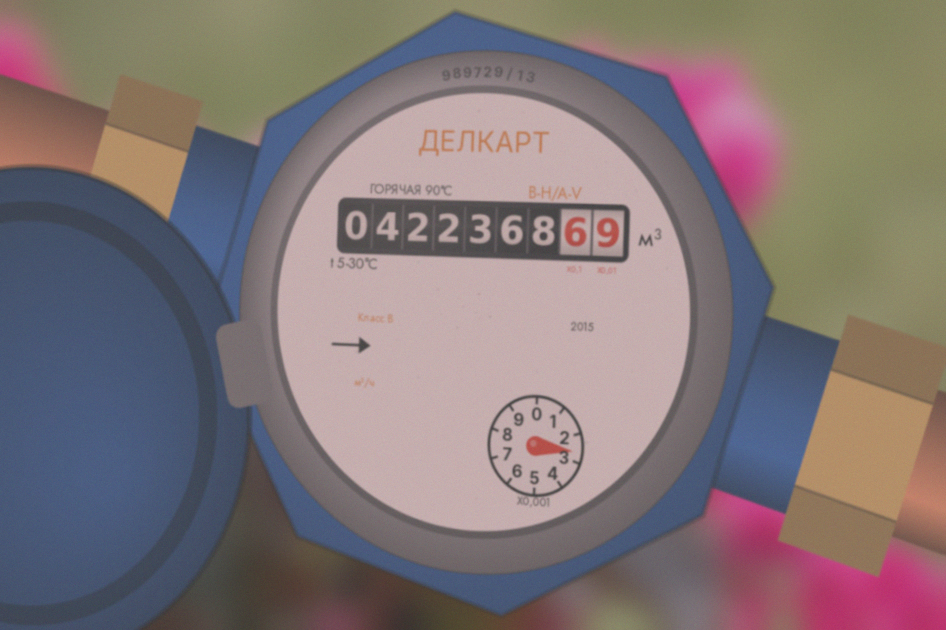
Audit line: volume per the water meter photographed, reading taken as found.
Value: 422368.692 m³
